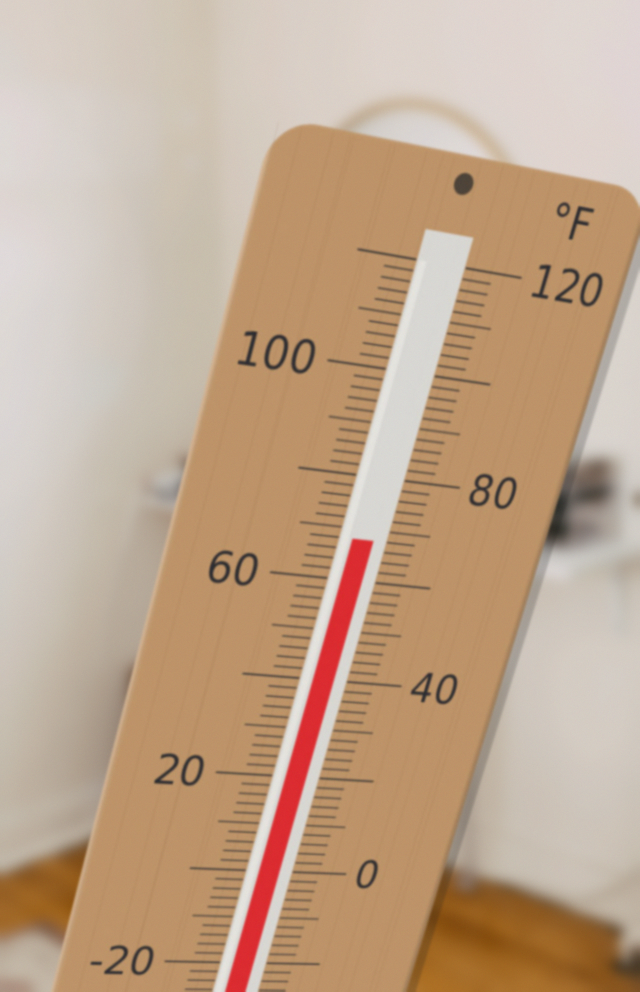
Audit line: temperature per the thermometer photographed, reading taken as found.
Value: 68 °F
